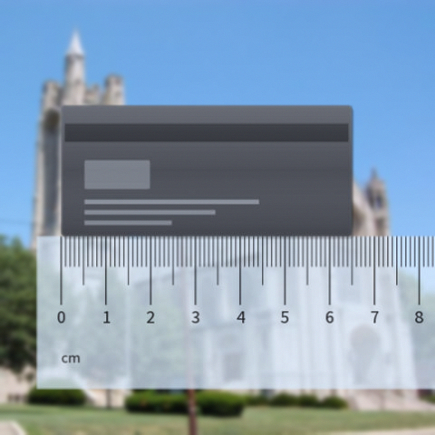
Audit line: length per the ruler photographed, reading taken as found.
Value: 6.5 cm
